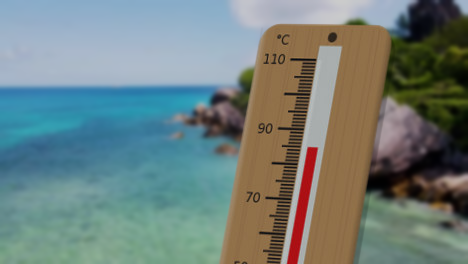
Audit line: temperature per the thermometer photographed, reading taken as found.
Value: 85 °C
